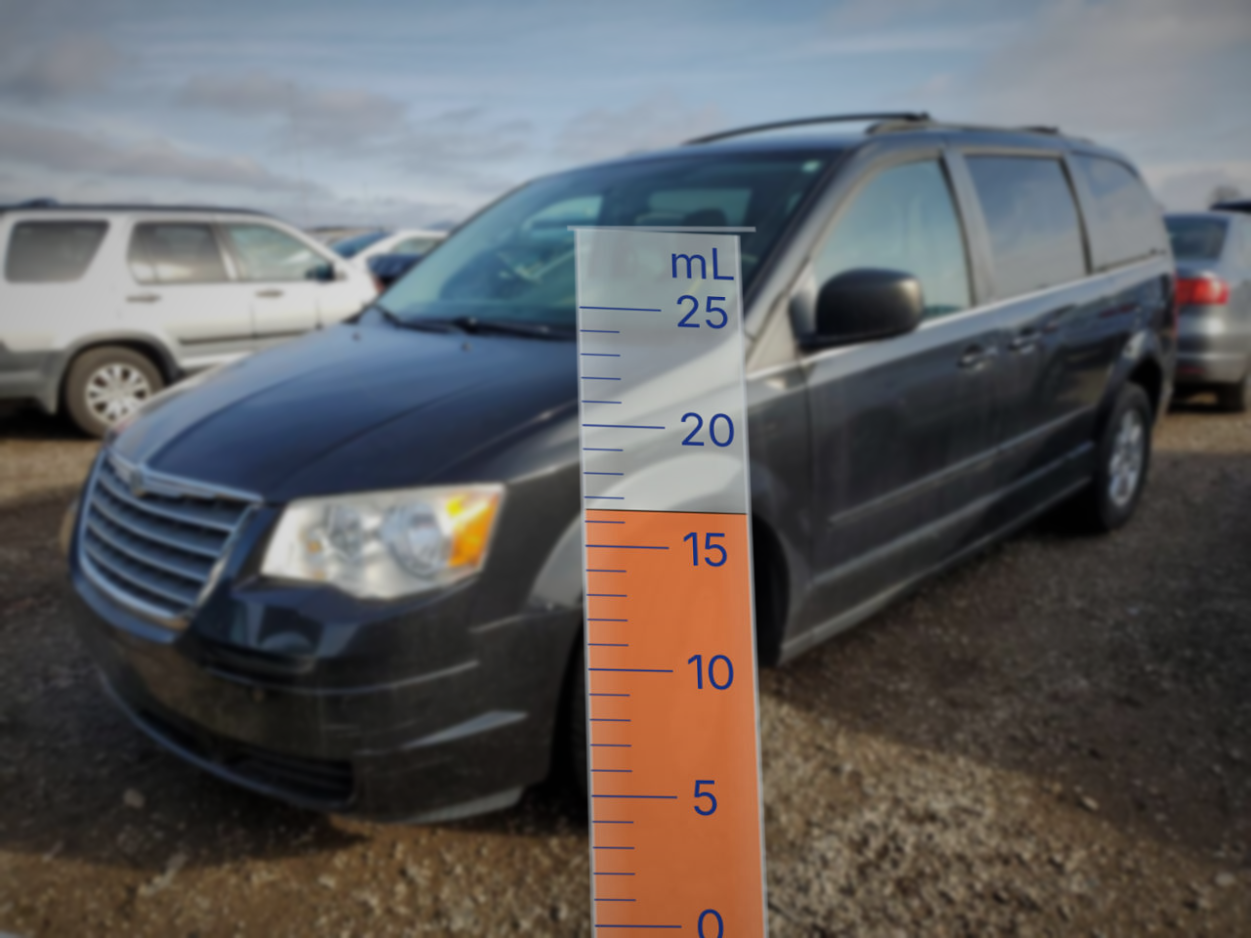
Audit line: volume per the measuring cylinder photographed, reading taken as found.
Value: 16.5 mL
